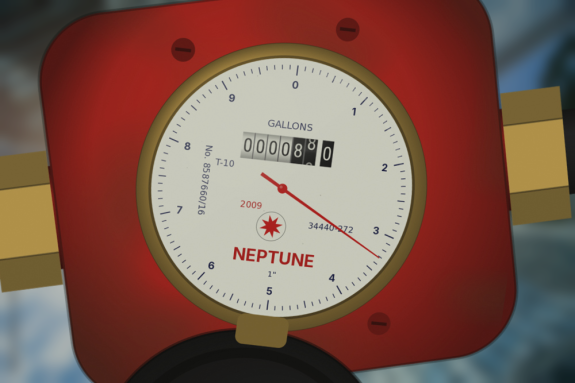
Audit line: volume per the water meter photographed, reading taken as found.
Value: 883.3 gal
